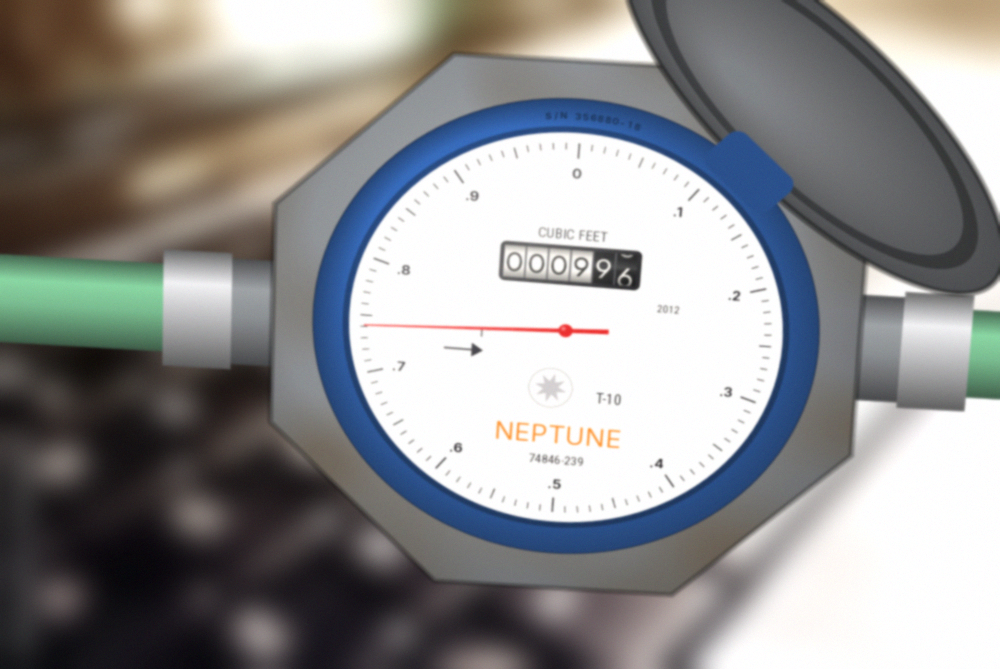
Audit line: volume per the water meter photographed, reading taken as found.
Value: 995.74 ft³
